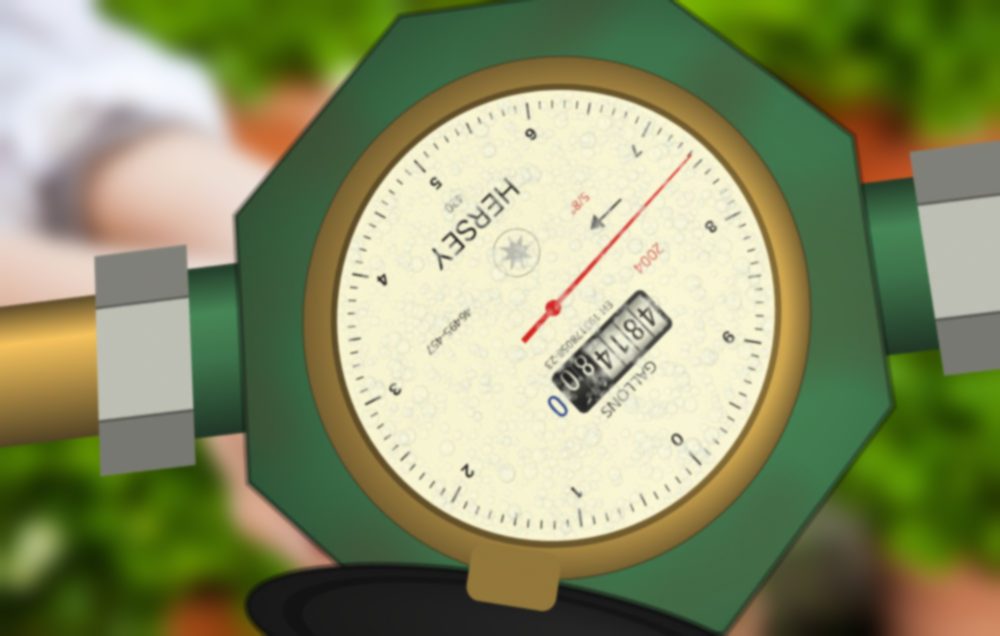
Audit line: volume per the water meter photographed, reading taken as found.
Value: 4814797.4 gal
